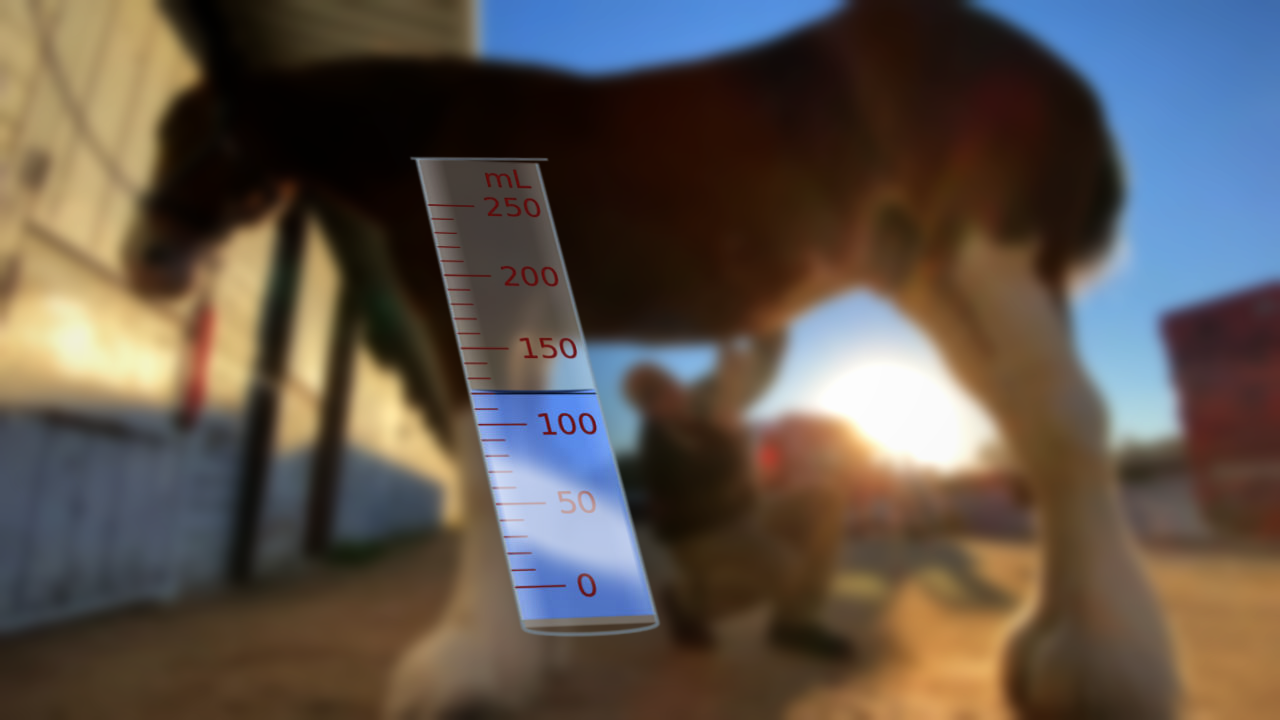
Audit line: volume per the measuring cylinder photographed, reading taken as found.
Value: 120 mL
